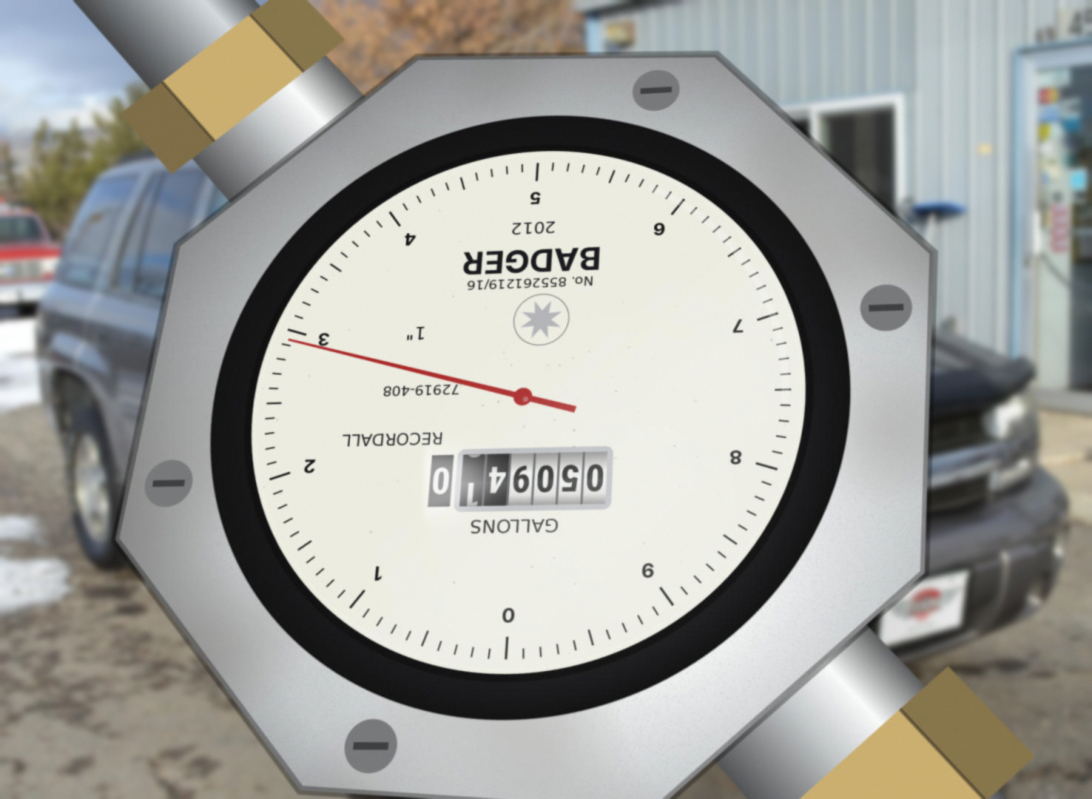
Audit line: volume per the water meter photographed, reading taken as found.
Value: 509412.9 gal
